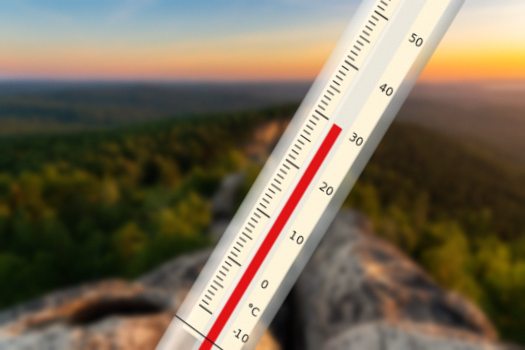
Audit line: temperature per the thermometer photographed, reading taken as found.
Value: 30 °C
